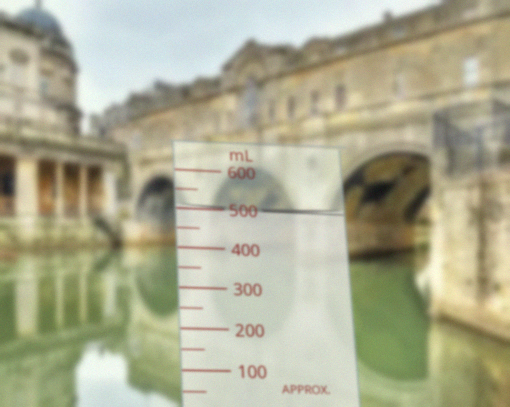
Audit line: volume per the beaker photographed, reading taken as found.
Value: 500 mL
